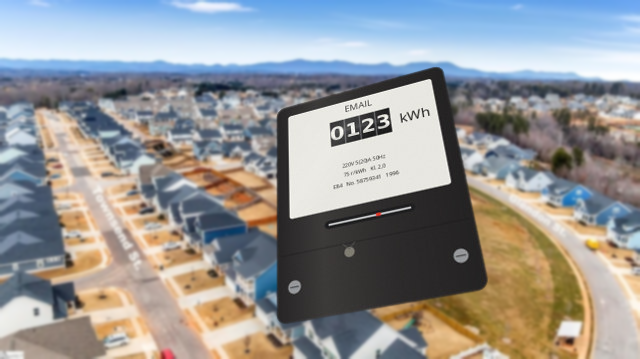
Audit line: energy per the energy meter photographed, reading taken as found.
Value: 123 kWh
